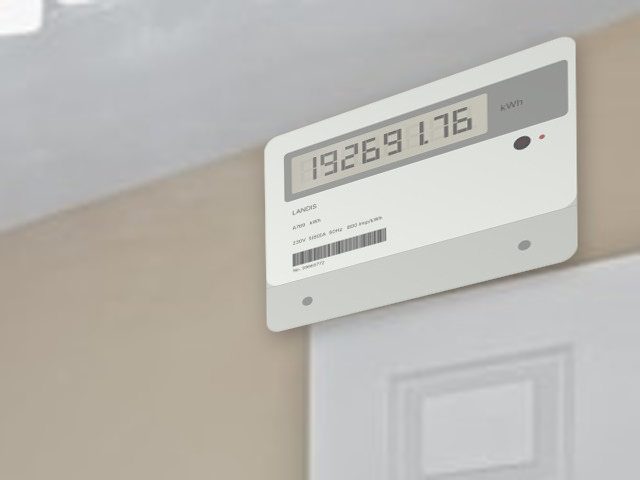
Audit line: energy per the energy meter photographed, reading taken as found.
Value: 192691.76 kWh
